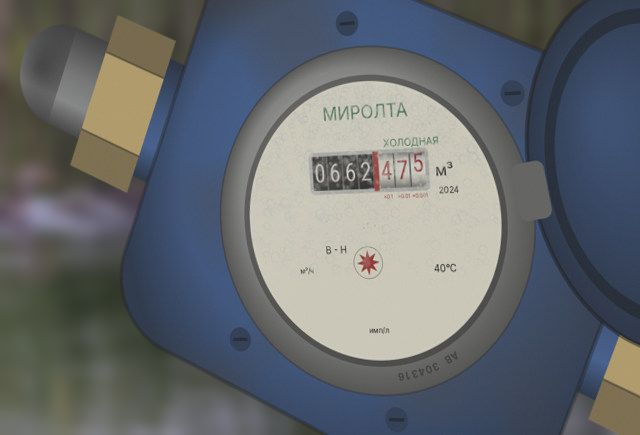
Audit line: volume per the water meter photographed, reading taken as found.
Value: 662.475 m³
